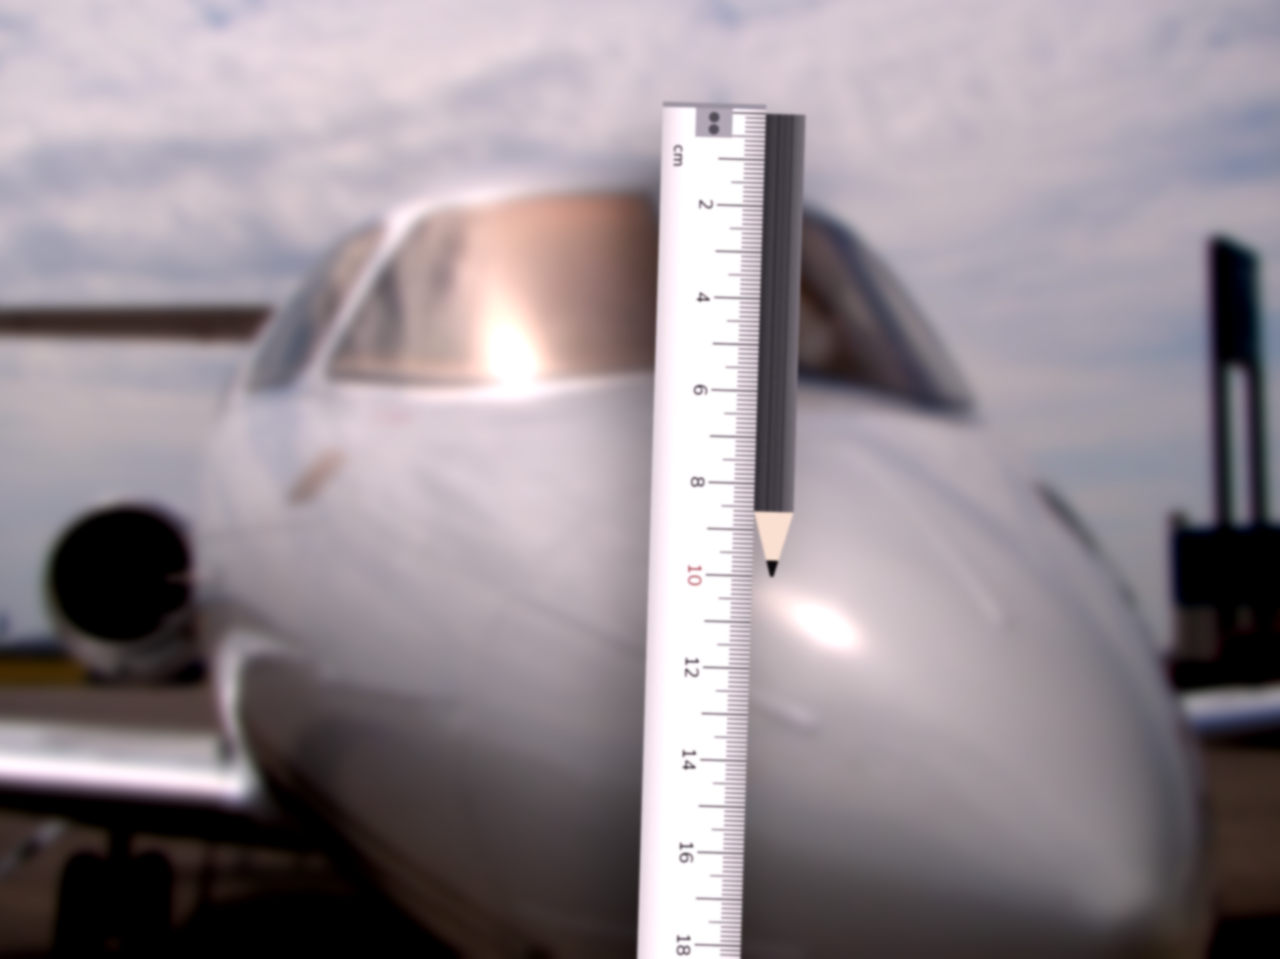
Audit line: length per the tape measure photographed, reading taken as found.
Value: 10 cm
